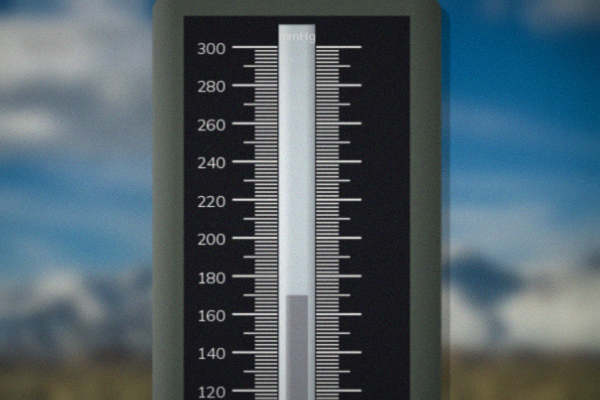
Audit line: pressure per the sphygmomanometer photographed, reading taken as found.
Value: 170 mmHg
